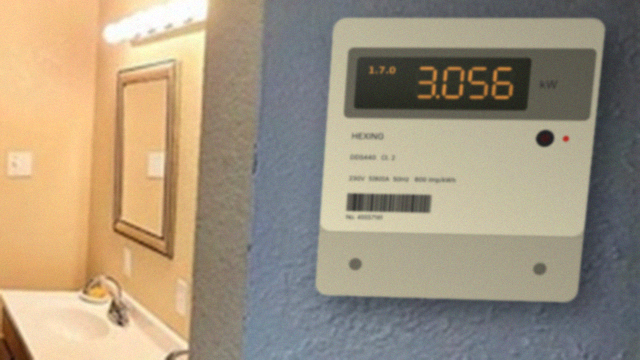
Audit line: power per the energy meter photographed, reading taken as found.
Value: 3.056 kW
